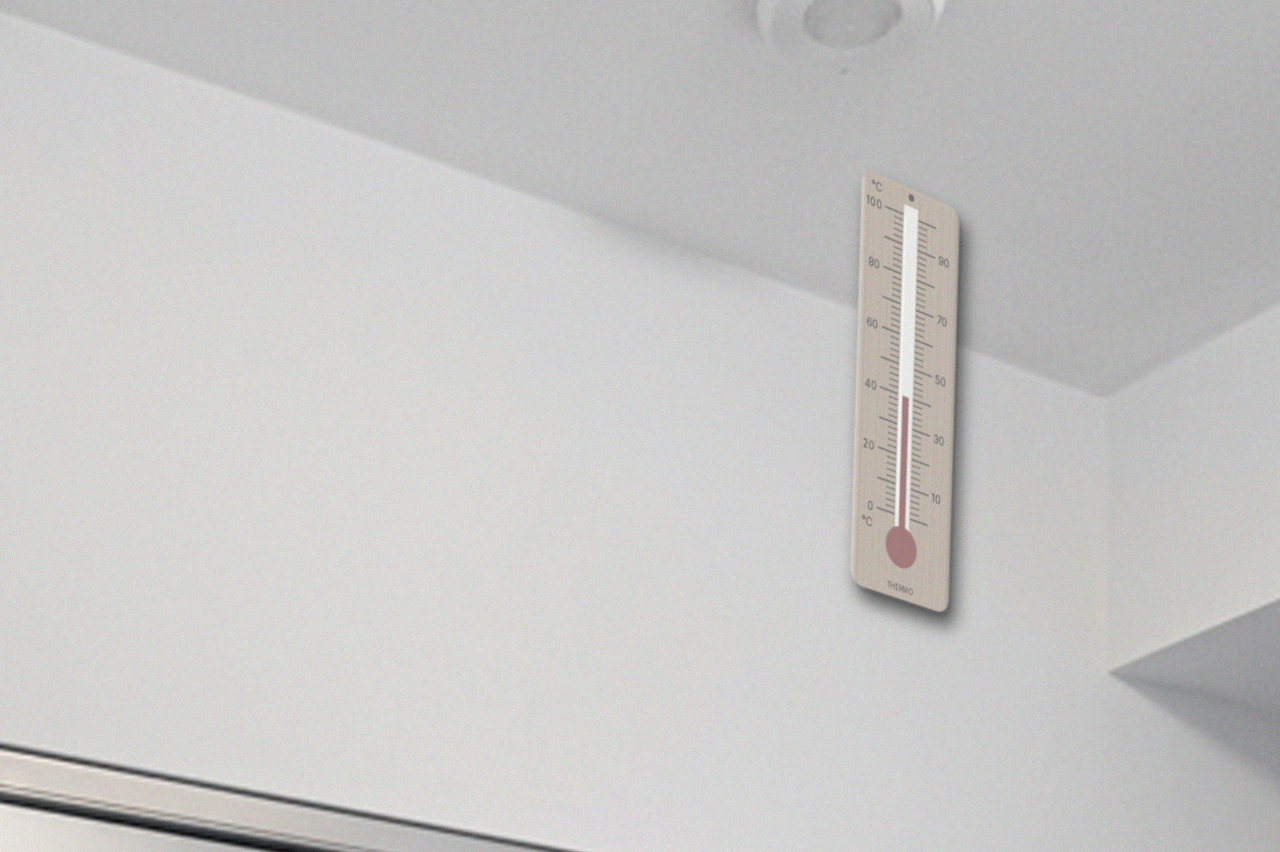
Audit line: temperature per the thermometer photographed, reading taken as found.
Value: 40 °C
